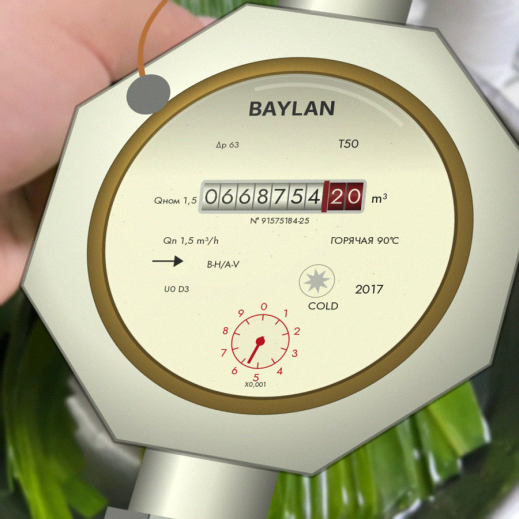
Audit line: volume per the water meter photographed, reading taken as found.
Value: 668754.205 m³
